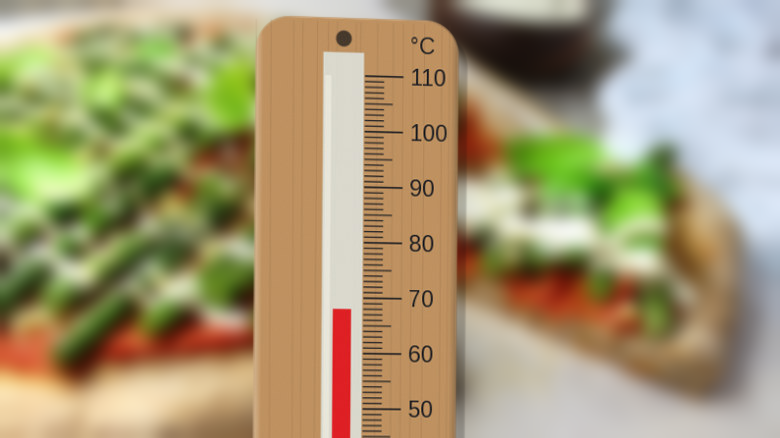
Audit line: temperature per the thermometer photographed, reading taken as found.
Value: 68 °C
